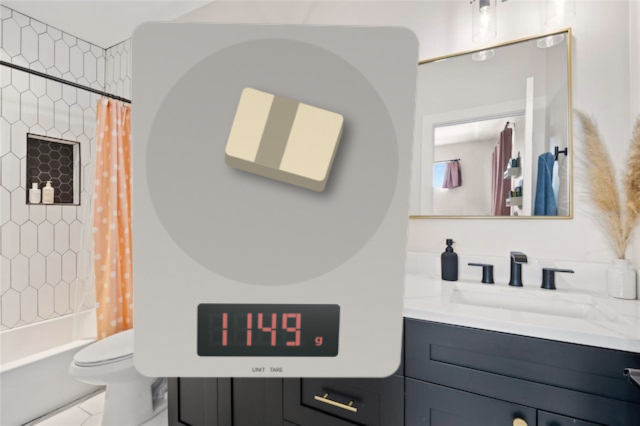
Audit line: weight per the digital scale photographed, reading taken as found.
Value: 1149 g
